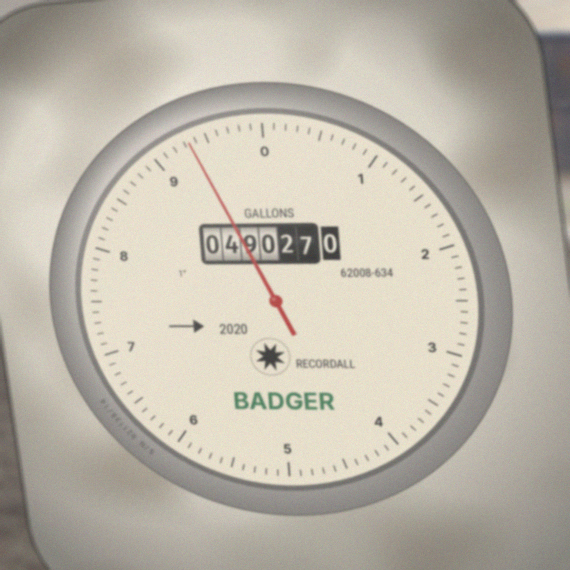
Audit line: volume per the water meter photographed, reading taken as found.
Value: 490269.3 gal
